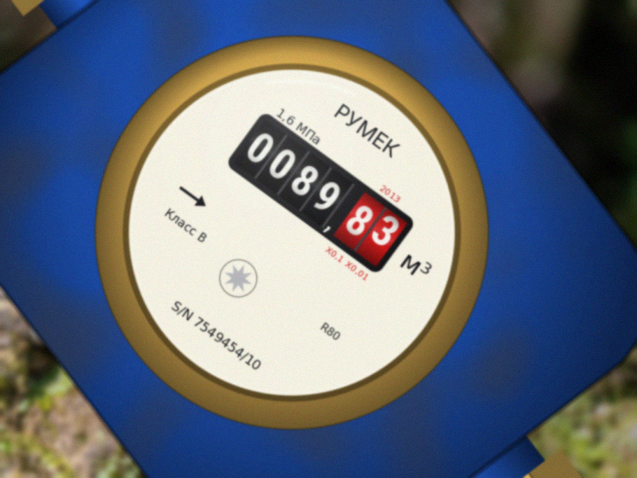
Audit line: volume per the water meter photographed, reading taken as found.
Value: 89.83 m³
